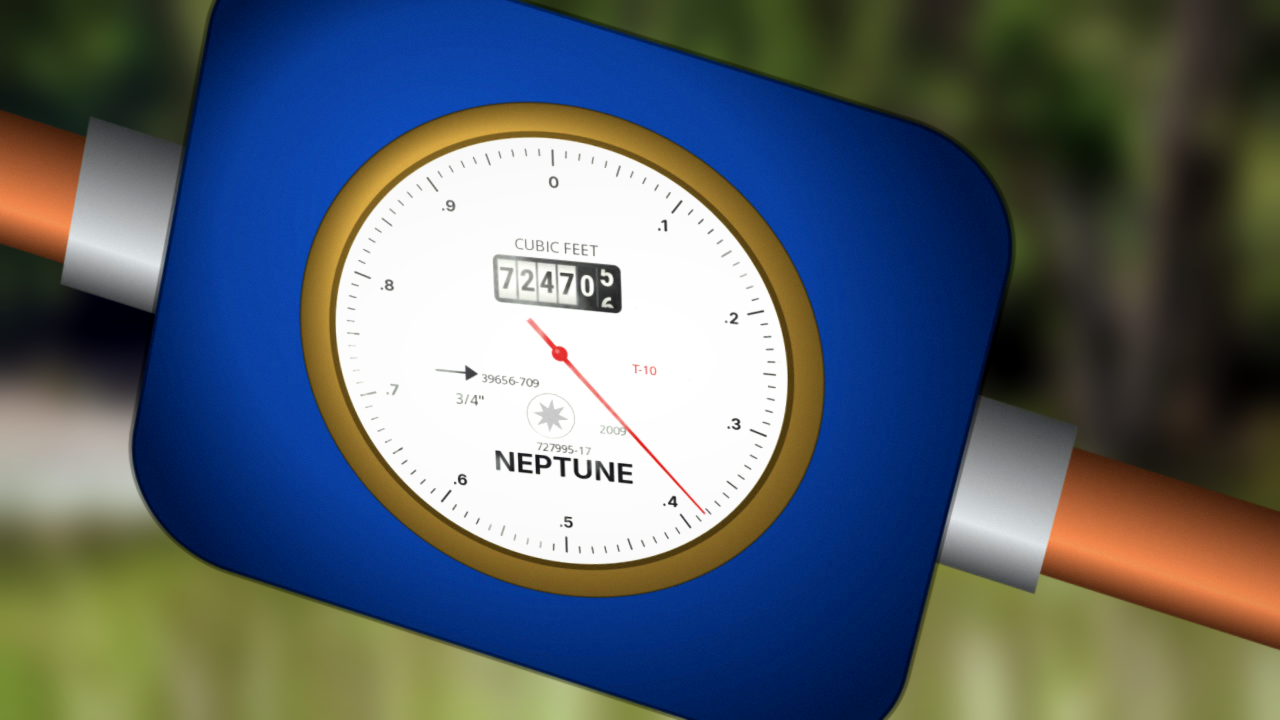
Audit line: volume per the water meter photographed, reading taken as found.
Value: 724705.38 ft³
